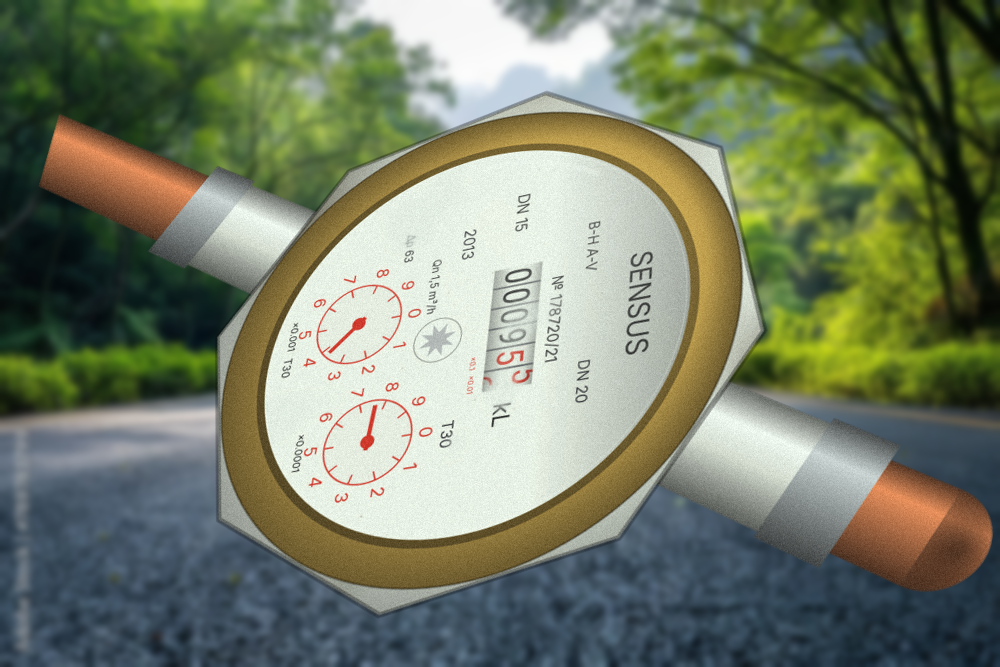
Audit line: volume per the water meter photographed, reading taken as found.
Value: 9.5537 kL
